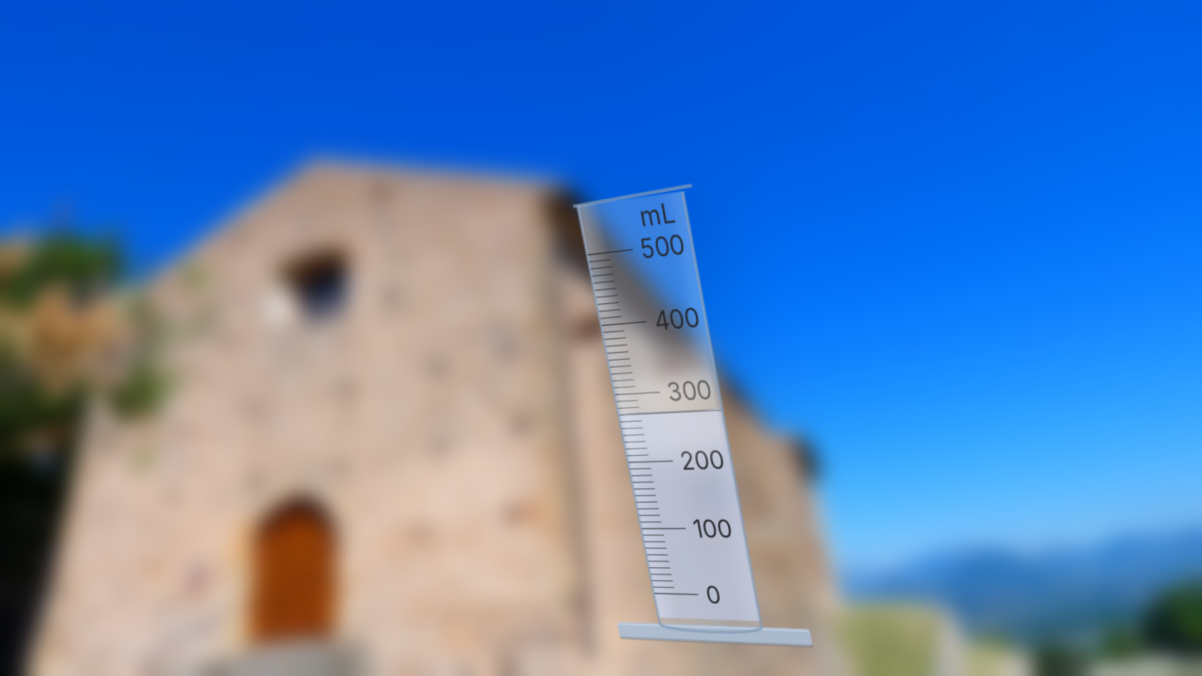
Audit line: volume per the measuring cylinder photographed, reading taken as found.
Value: 270 mL
